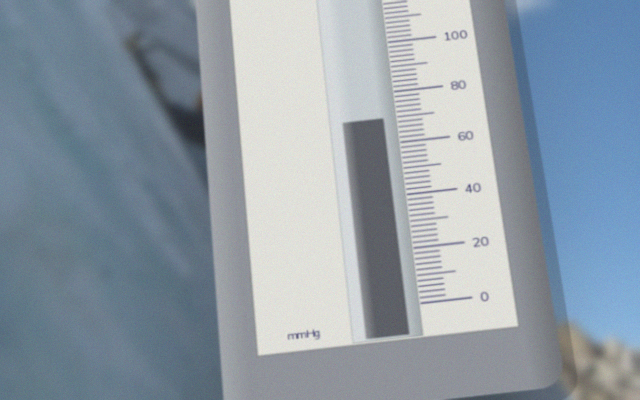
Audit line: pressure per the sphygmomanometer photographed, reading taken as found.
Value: 70 mmHg
